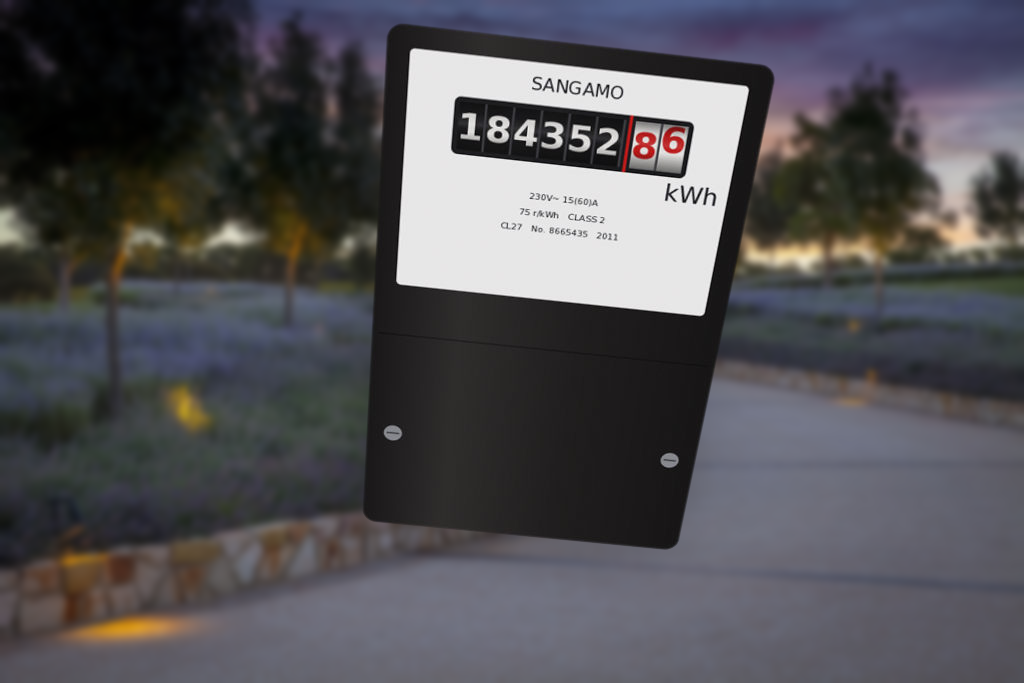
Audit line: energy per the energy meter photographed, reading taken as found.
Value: 184352.86 kWh
